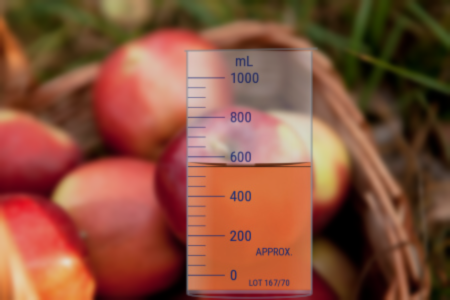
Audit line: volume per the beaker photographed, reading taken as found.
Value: 550 mL
